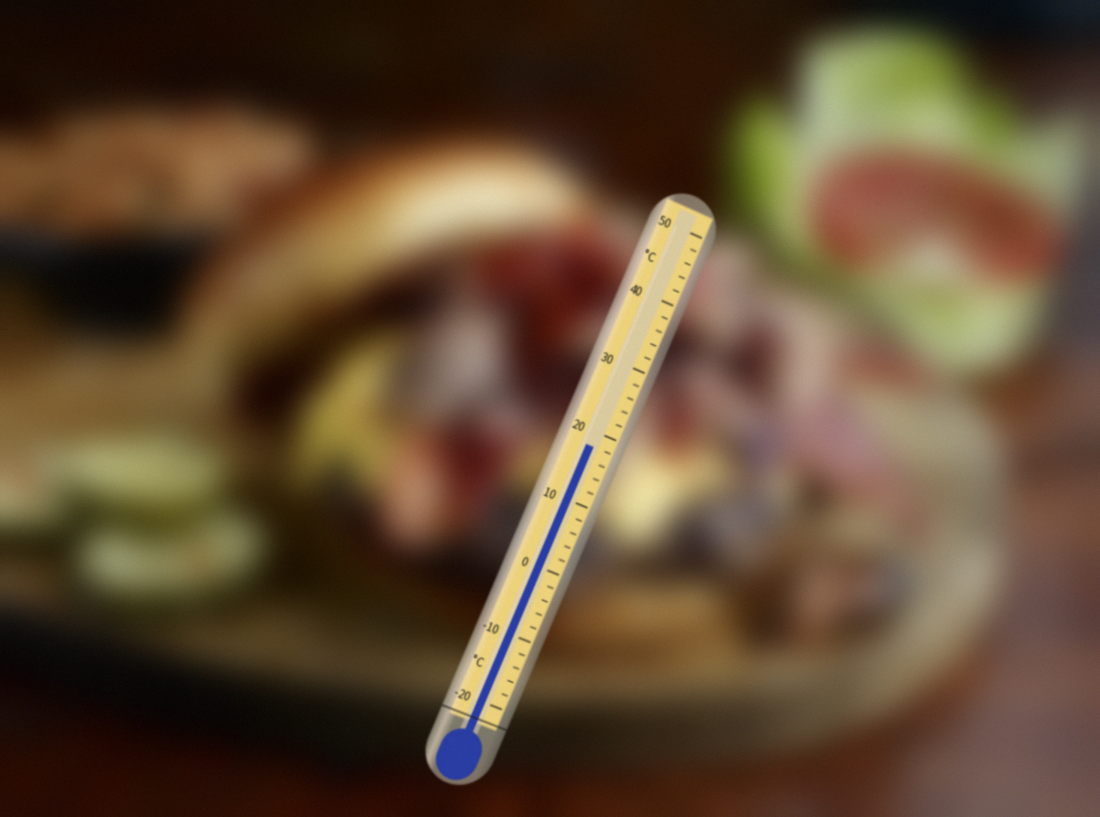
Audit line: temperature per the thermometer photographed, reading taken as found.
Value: 18 °C
